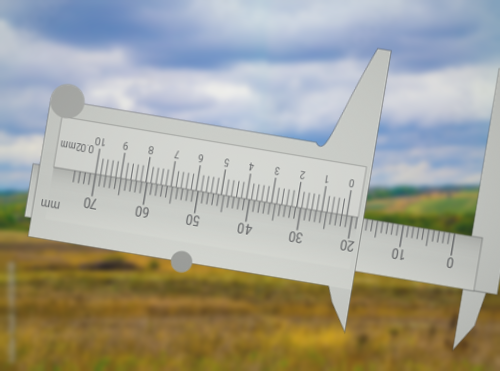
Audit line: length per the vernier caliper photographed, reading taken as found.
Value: 21.0 mm
